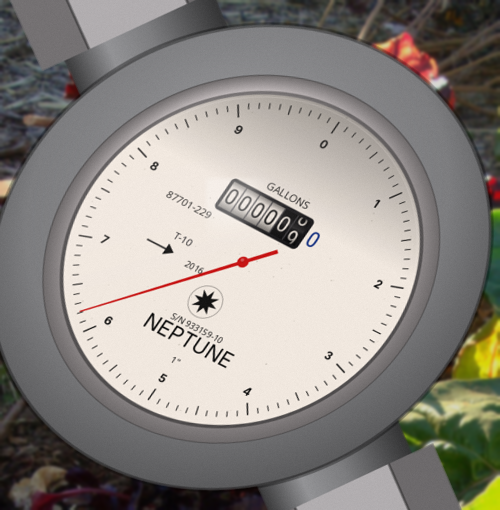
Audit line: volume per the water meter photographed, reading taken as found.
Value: 86.2 gal
